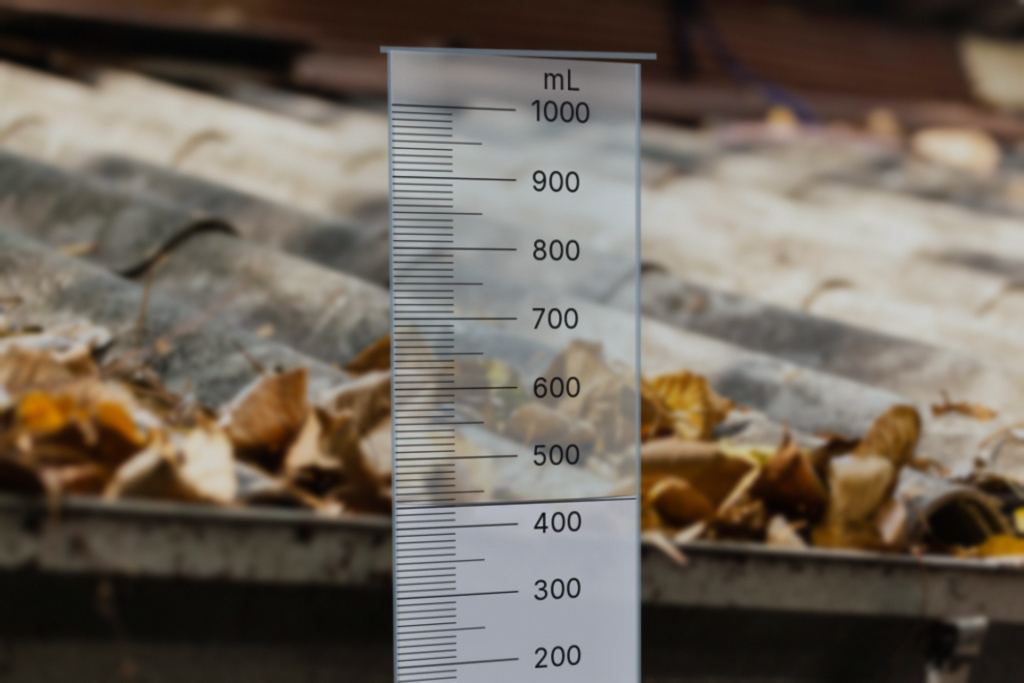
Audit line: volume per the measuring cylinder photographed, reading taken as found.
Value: 430 mL
